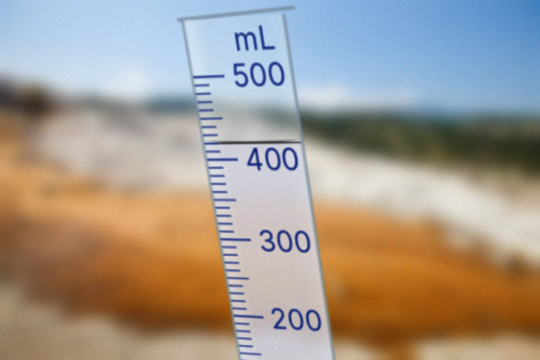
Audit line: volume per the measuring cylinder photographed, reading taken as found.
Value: 420 mL
